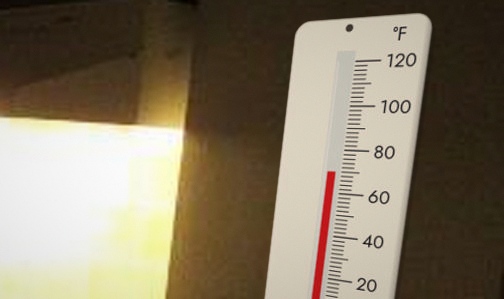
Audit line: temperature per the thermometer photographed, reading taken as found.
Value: 70 °F
